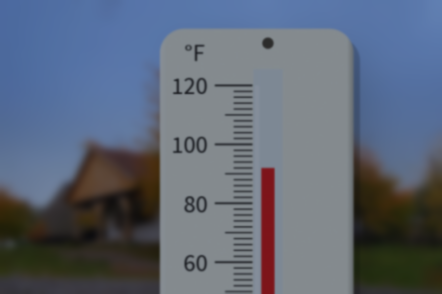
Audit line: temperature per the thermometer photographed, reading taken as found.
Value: 92 °F
